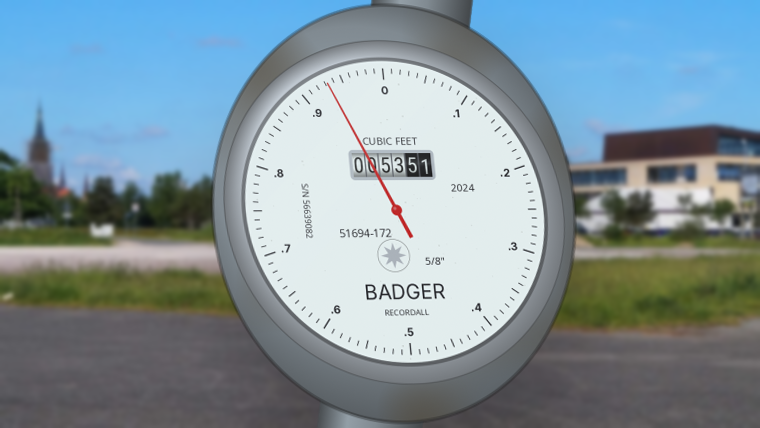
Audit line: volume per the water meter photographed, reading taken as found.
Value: 5350.93 ft³
